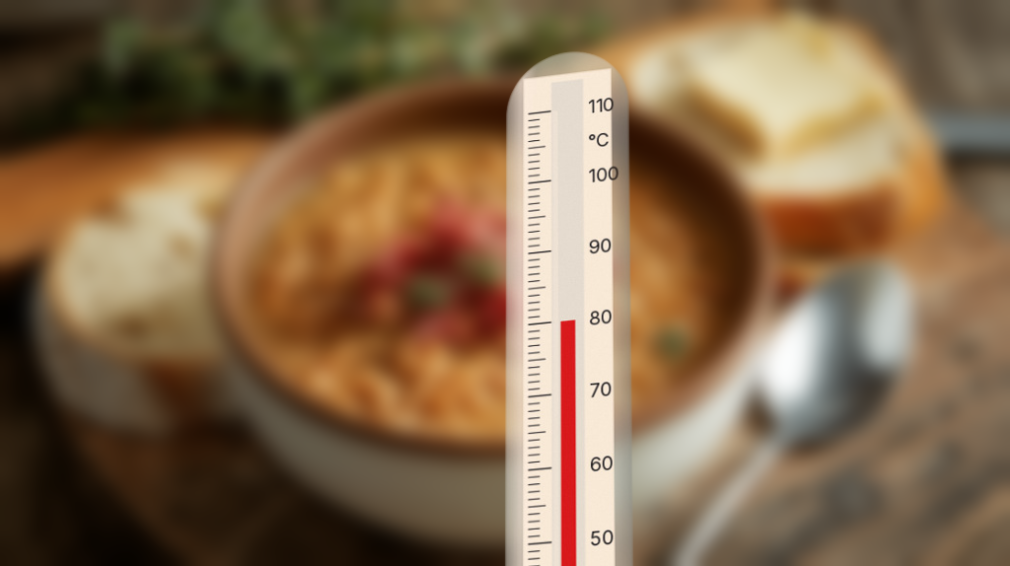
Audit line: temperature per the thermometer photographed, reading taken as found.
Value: 80 °C
